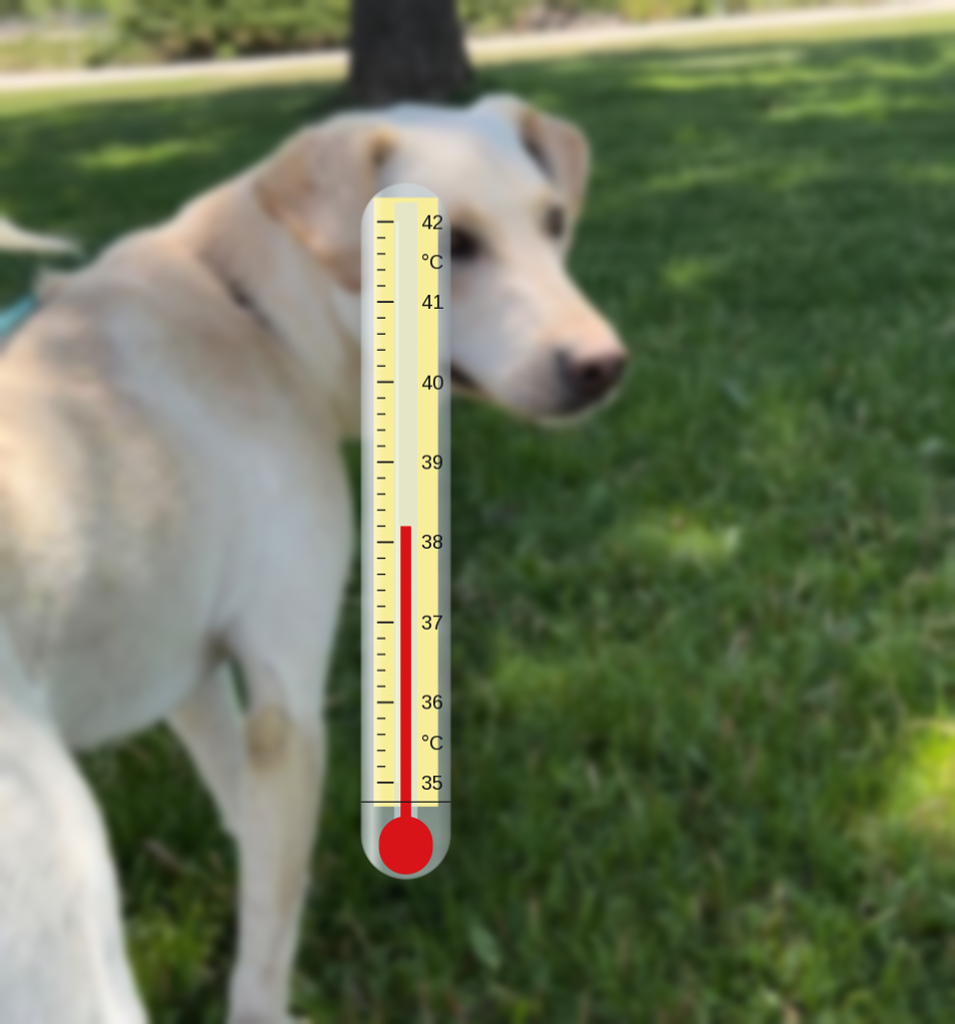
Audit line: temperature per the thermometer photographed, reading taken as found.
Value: 38.2 °C
